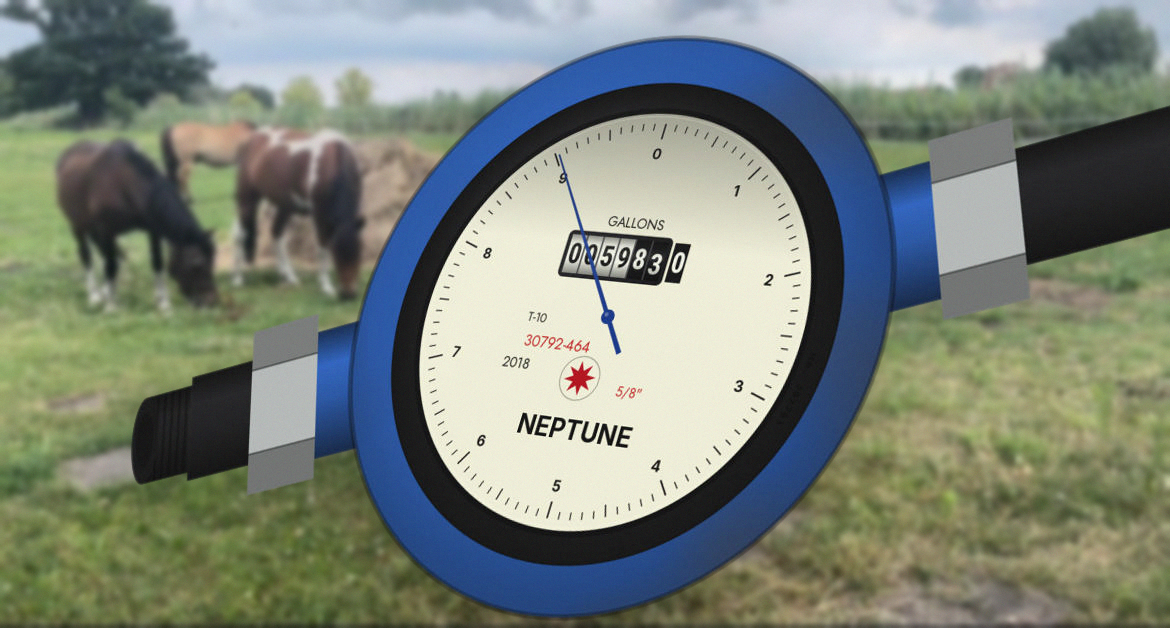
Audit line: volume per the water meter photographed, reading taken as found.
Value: 59829.0 gal
